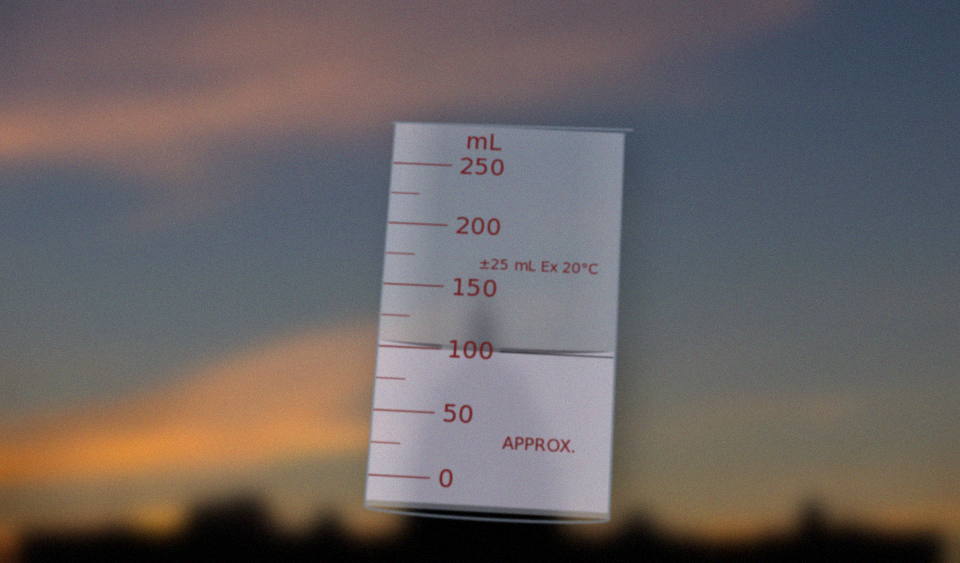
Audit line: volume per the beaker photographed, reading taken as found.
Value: 100 mL
